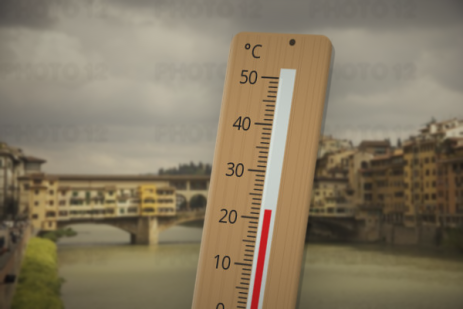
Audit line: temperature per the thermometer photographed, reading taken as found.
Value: 22 °C
